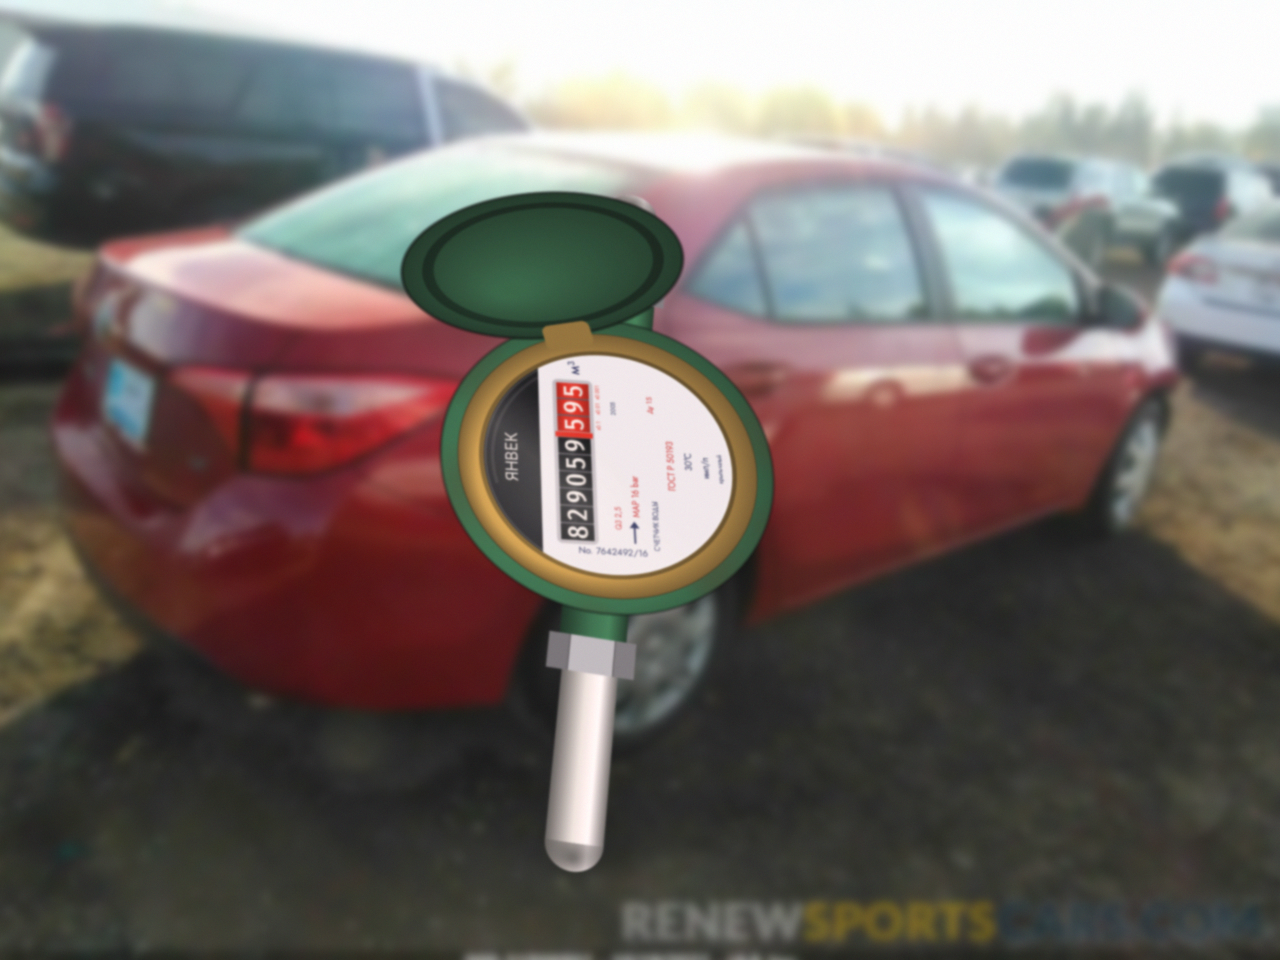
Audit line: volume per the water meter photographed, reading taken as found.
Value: 829059.595 m³
